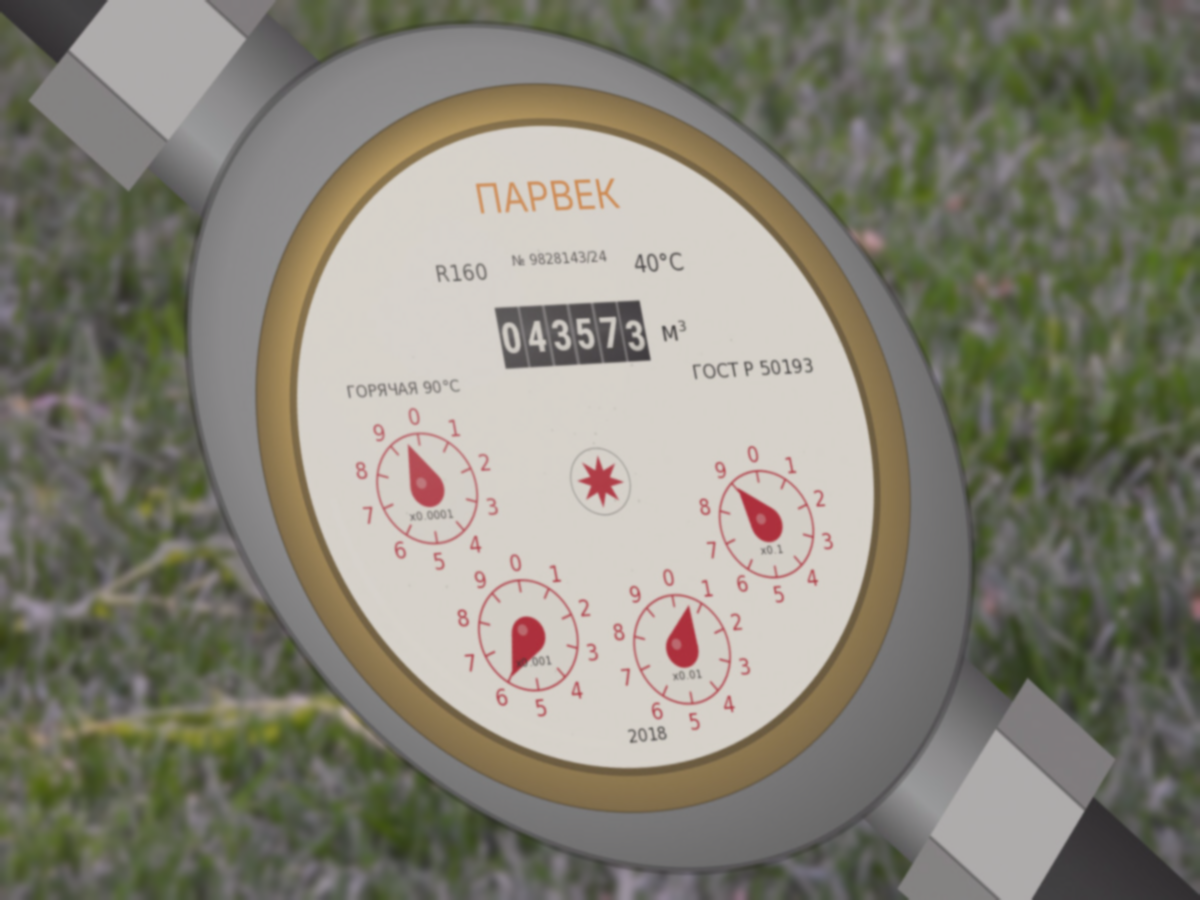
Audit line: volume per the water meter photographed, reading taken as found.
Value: 43572.9059 m³
